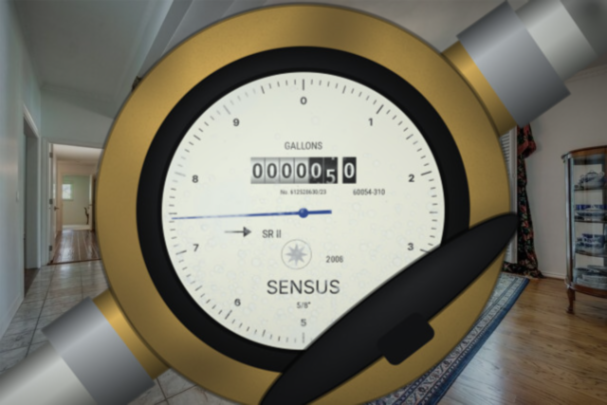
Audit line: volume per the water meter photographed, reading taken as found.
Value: 47.4 gal
